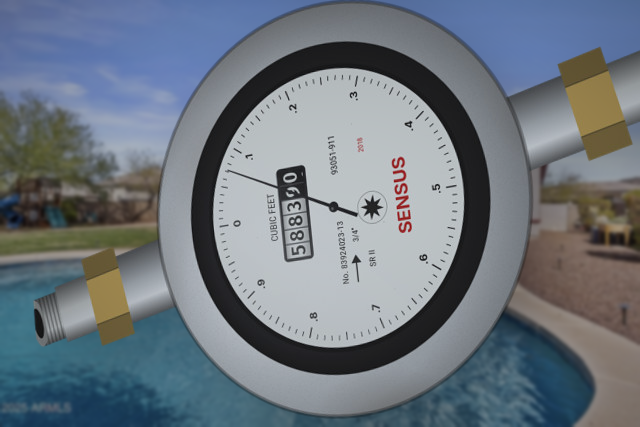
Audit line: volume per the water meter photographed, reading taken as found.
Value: 588390.07 ft³
